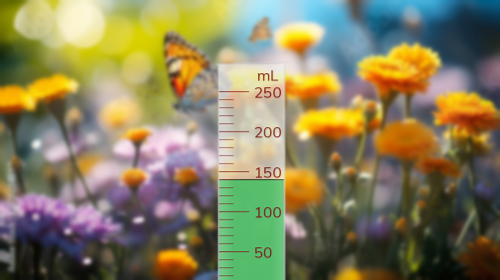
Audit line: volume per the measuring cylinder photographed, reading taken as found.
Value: 140 mL
